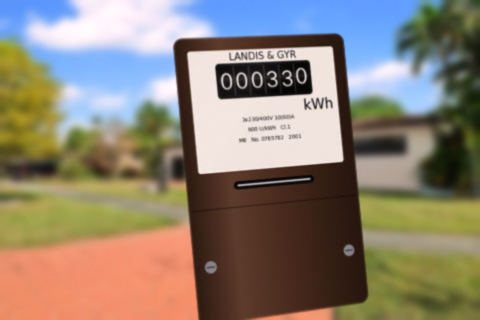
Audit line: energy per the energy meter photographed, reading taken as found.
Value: 330 kWh
